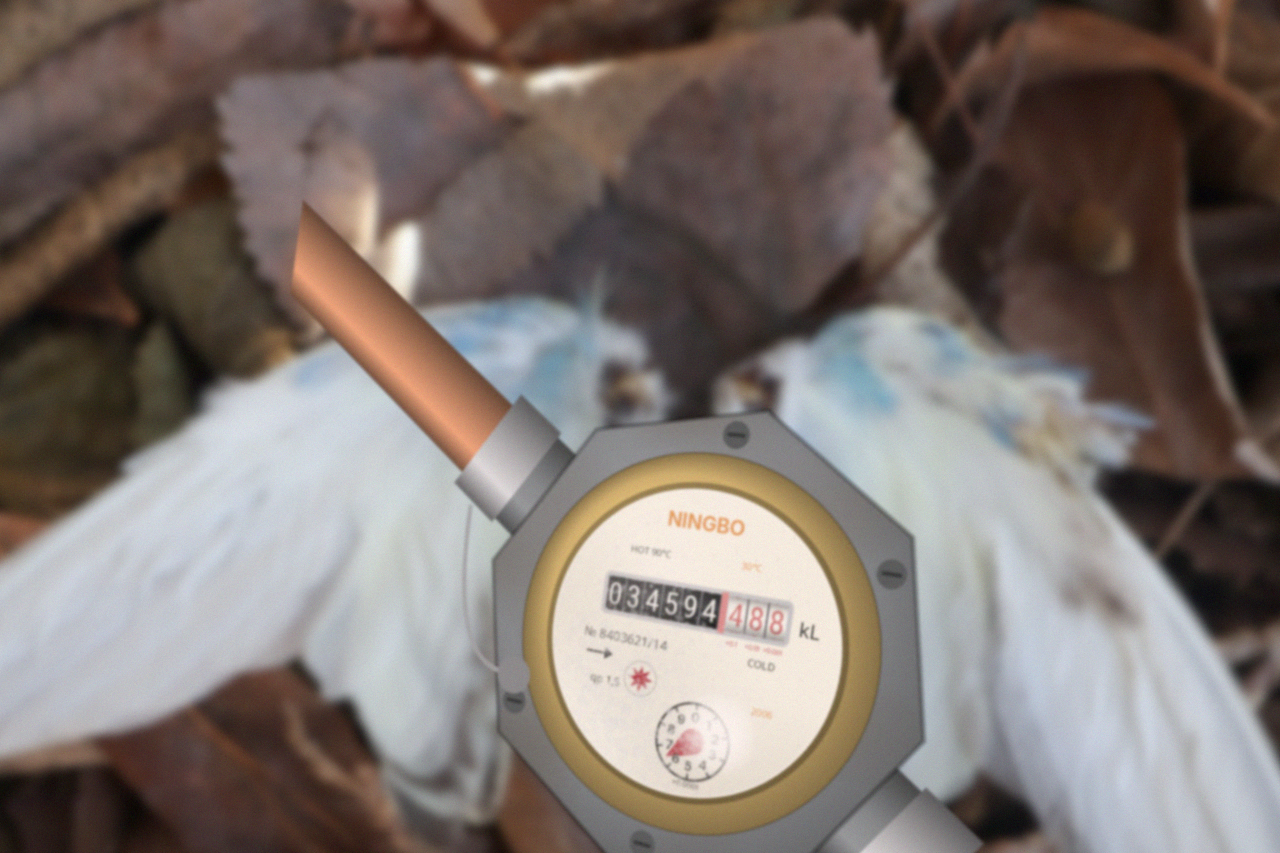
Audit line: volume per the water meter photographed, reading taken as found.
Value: 34594.4886 kL
